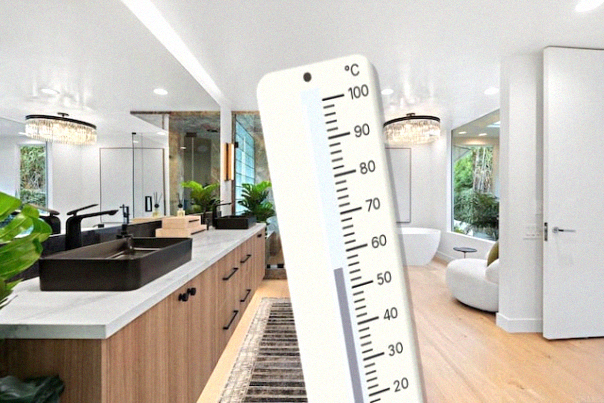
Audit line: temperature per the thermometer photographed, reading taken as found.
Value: 56 °C
